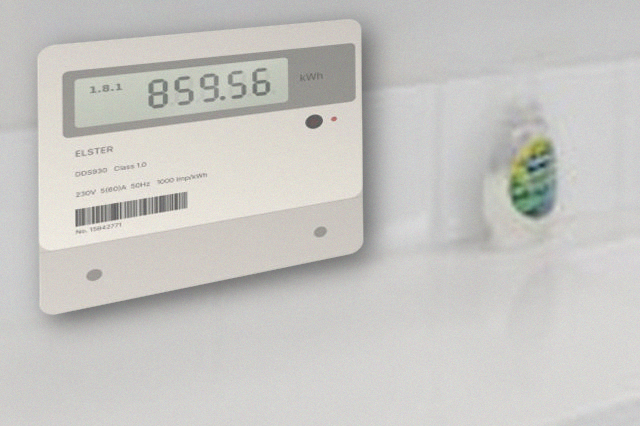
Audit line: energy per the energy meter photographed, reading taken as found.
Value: 859.56 kWh
